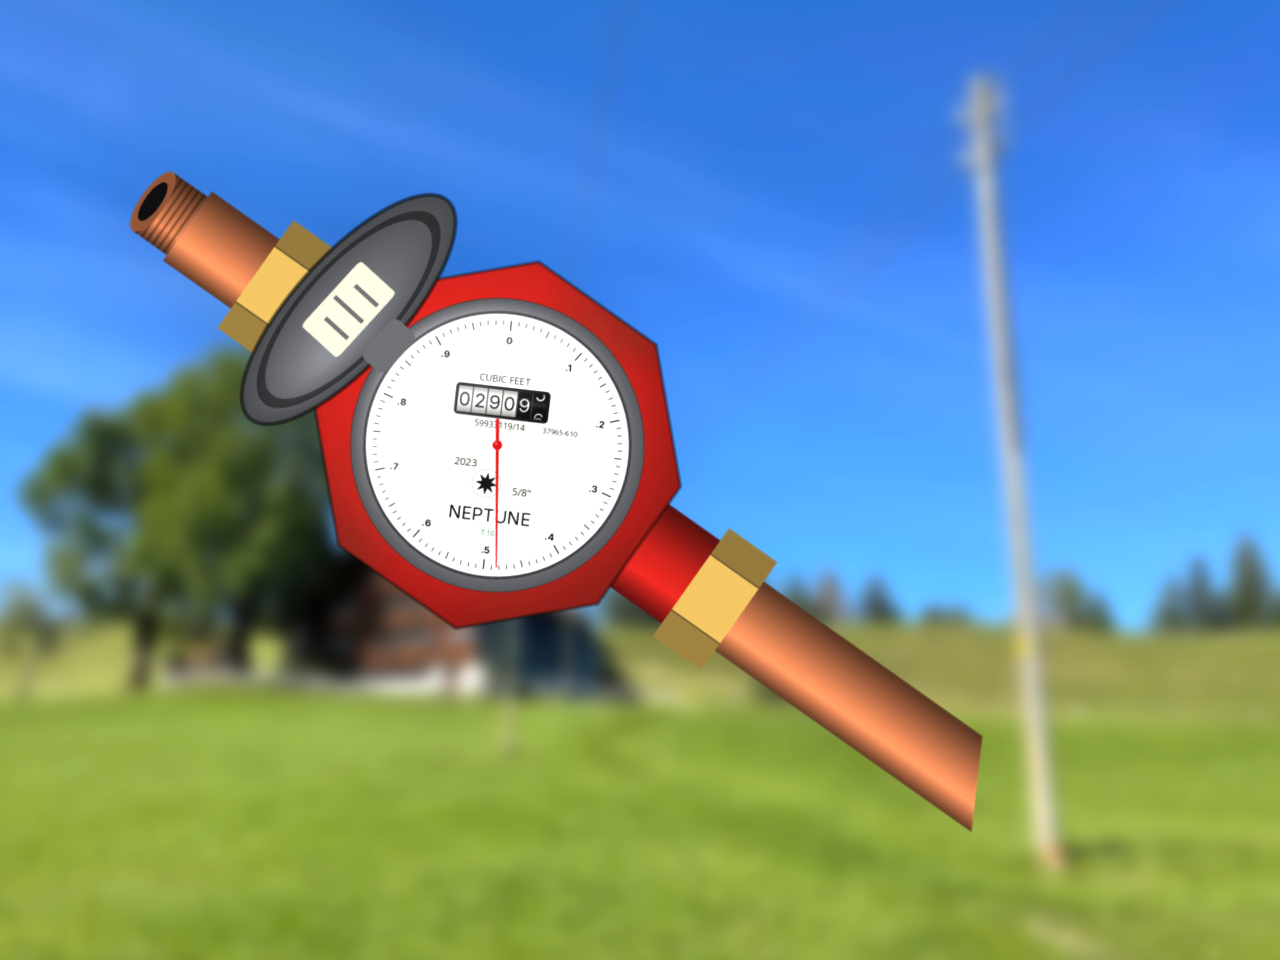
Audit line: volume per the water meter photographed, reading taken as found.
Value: 29095.48 ft³
